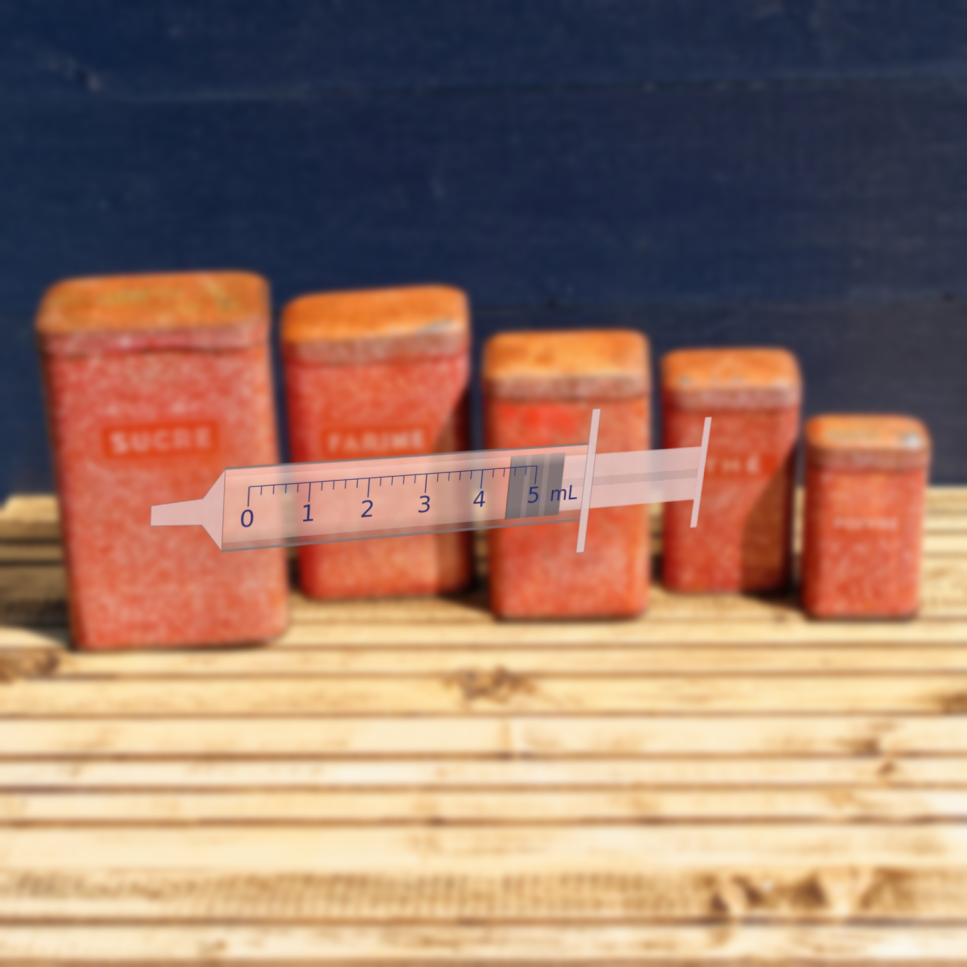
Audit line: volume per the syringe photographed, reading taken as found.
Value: 4.5 mL
